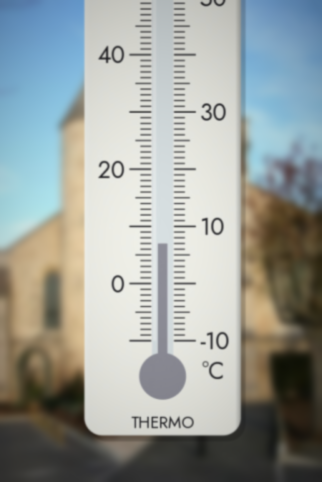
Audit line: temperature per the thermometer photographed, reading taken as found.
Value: 7 °C
